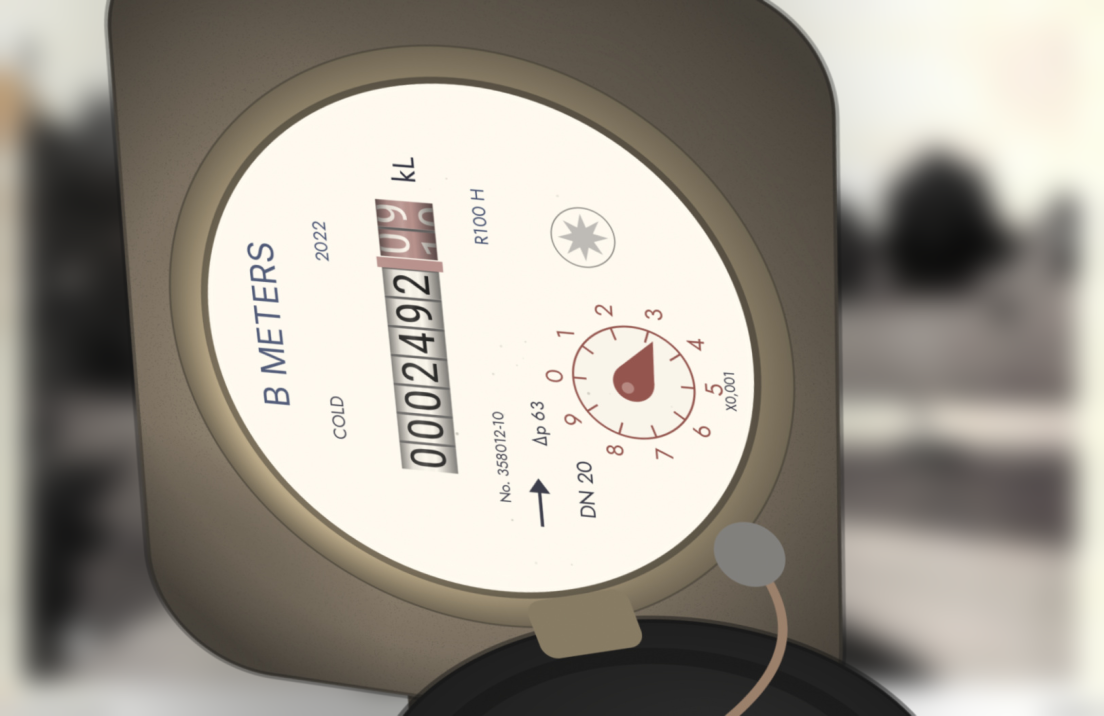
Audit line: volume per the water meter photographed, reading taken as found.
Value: 2492.093 kL
